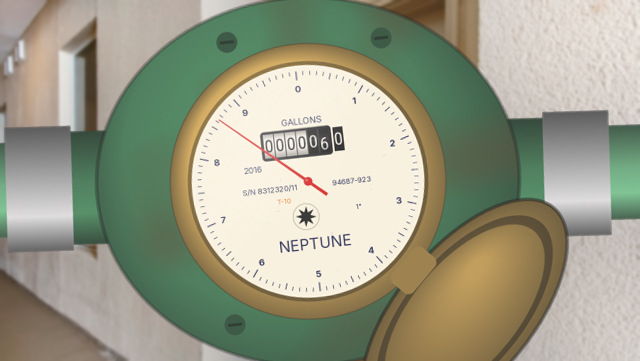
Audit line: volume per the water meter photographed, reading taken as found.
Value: 58.6 gal
